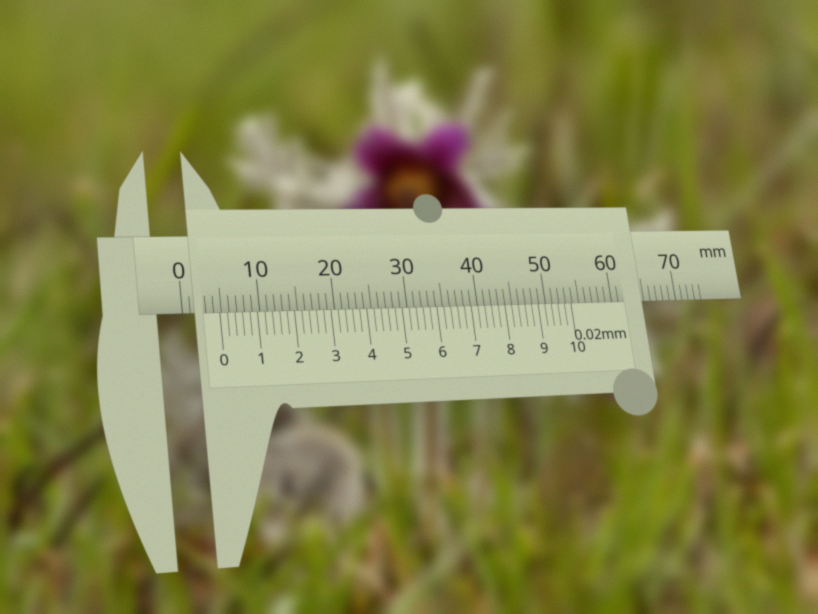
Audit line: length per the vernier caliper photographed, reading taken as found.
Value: 4.8 mm
